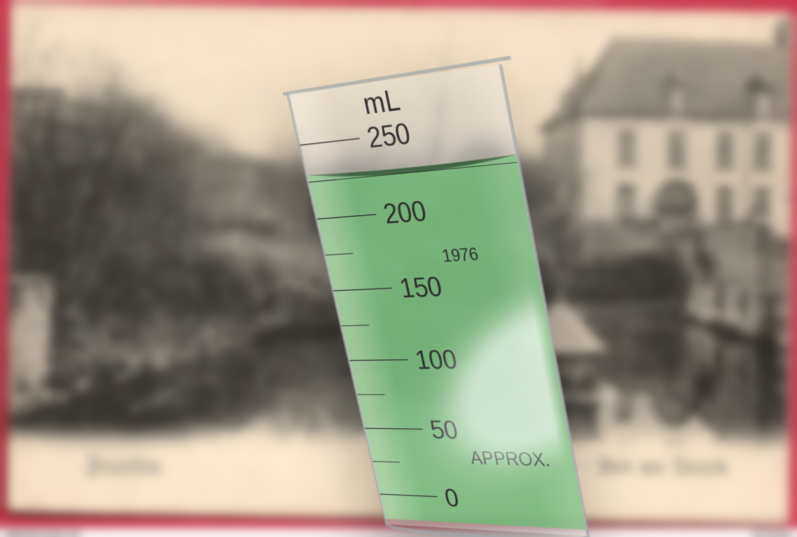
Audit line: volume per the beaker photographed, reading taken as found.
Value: 225 mL
